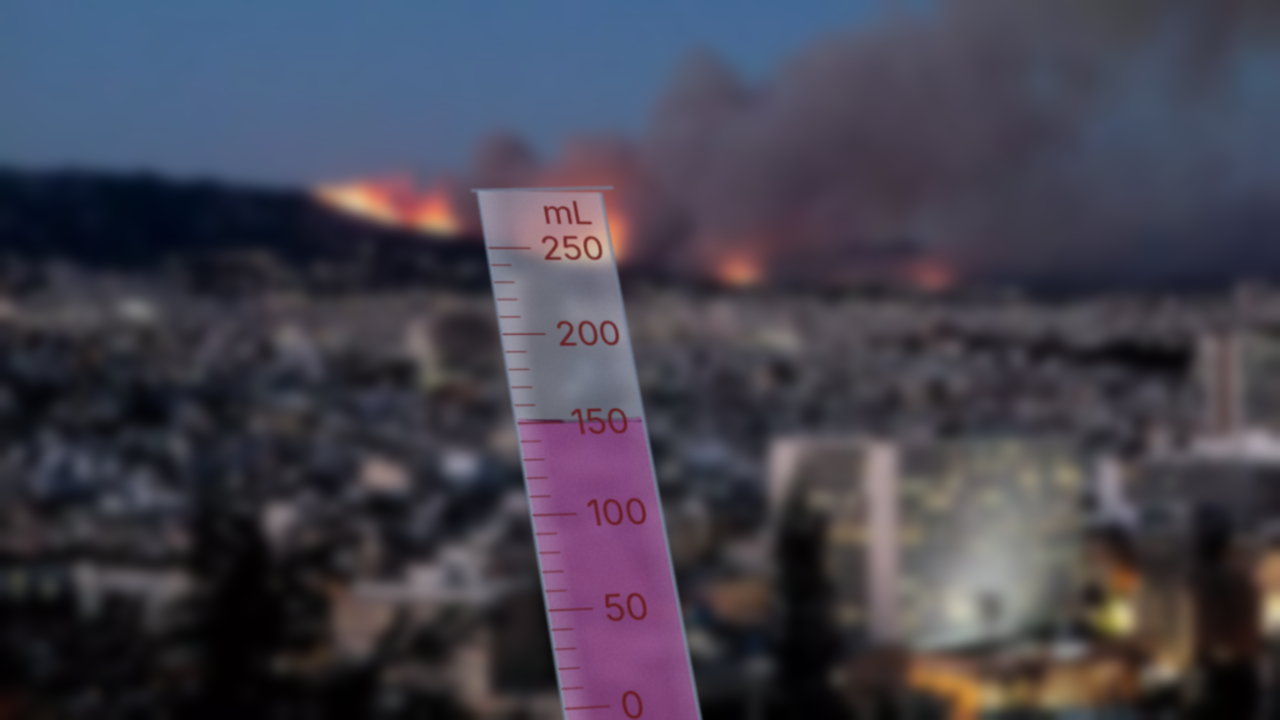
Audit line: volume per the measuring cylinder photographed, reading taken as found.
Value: 150 mL
